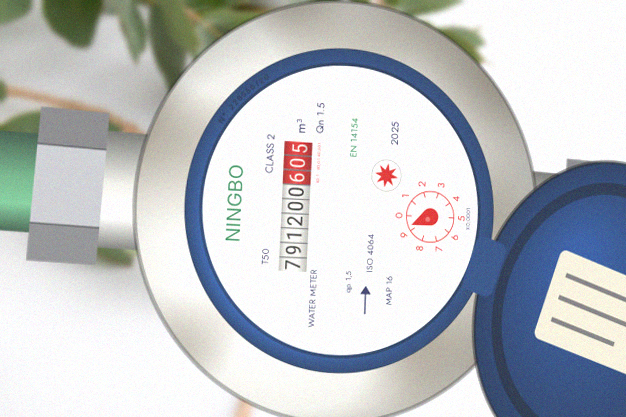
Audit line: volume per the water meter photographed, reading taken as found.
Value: 791200.6049 m³
